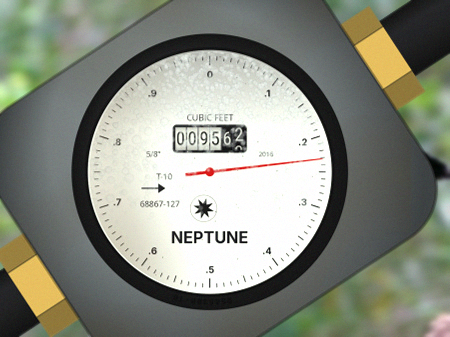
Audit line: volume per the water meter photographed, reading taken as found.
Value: 9562.23 ft³
